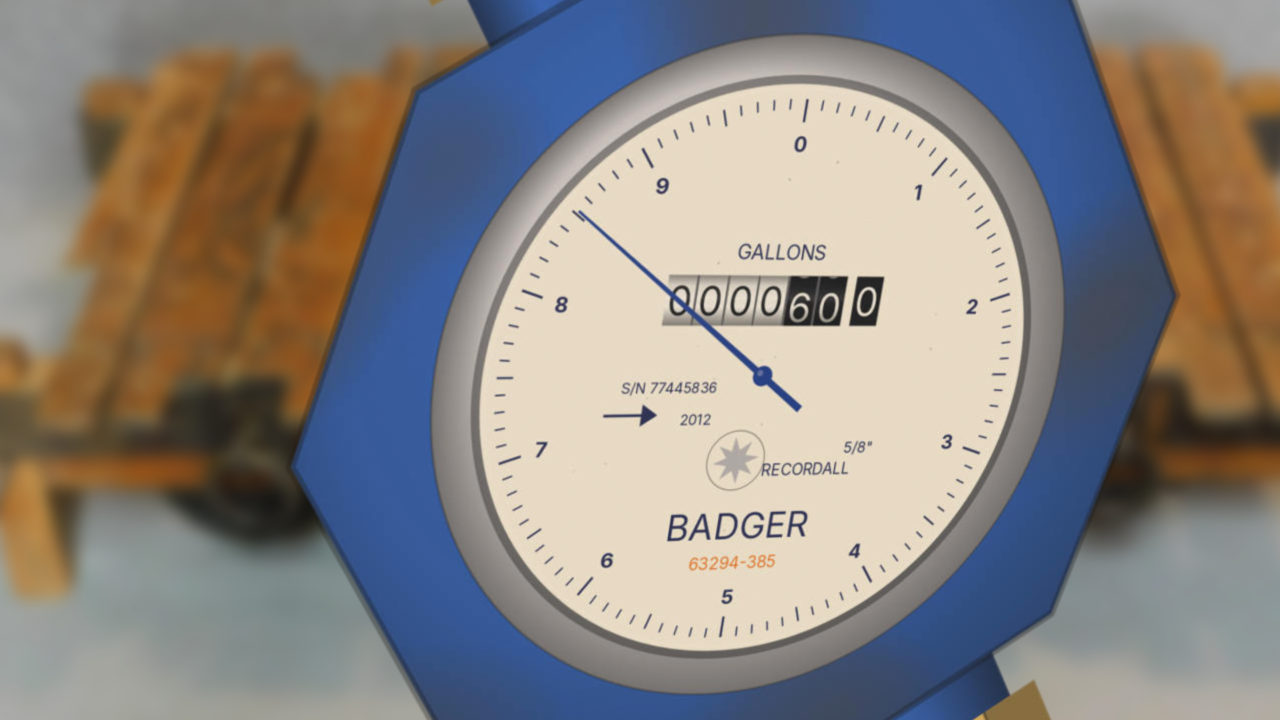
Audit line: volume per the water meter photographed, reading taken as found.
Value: 598.5 gal
